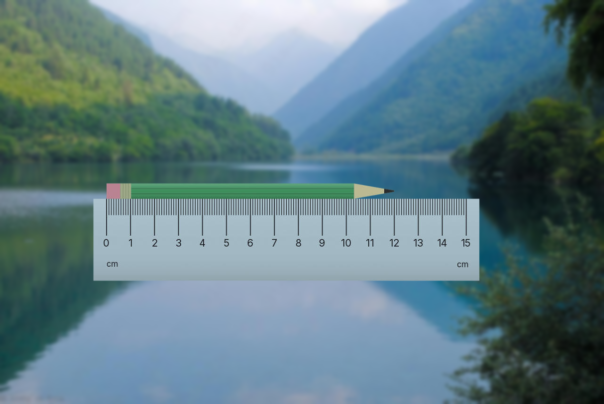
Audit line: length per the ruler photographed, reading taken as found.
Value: 12 cm
